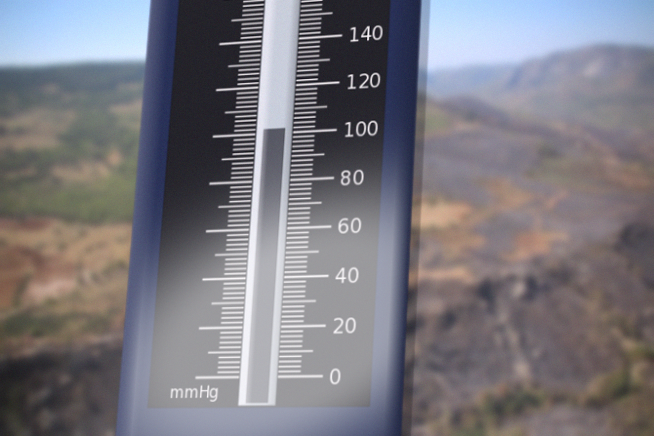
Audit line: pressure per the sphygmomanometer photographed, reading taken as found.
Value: 102 mmHg
